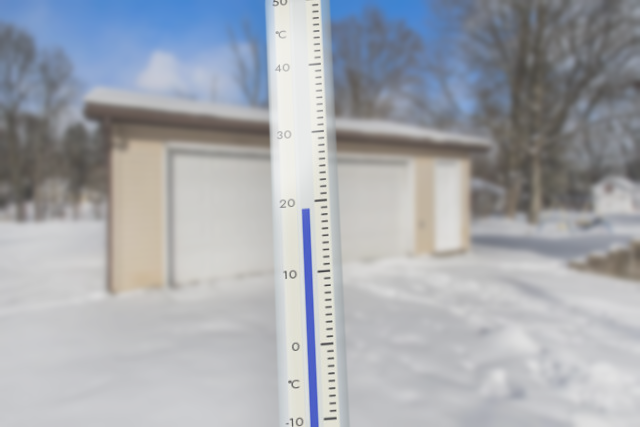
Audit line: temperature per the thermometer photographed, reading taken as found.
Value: 19 °C
